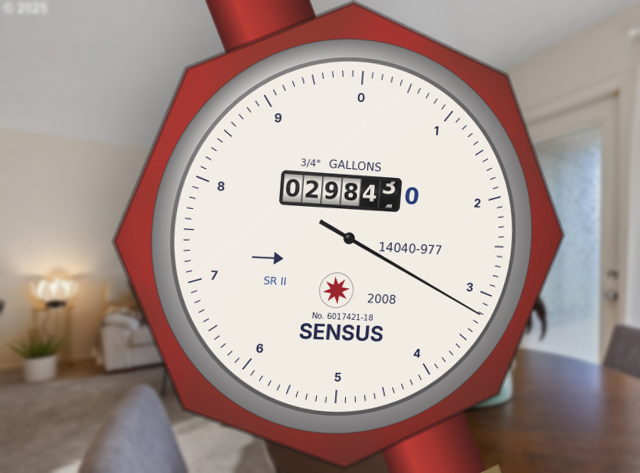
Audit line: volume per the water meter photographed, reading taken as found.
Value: 298433.2 gal
